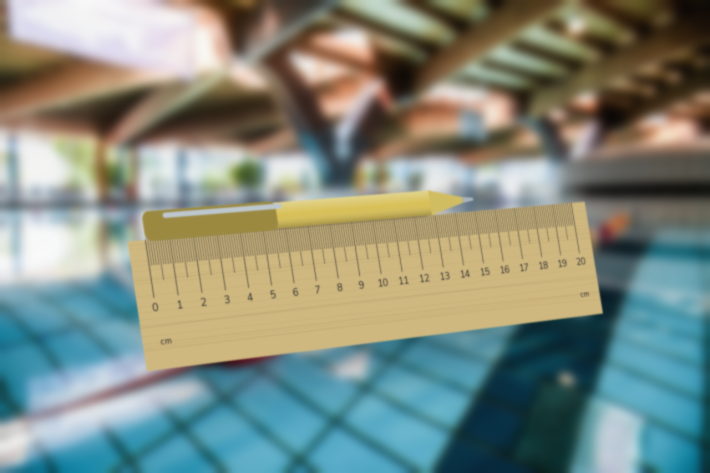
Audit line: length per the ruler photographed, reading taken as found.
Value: 15 cm
